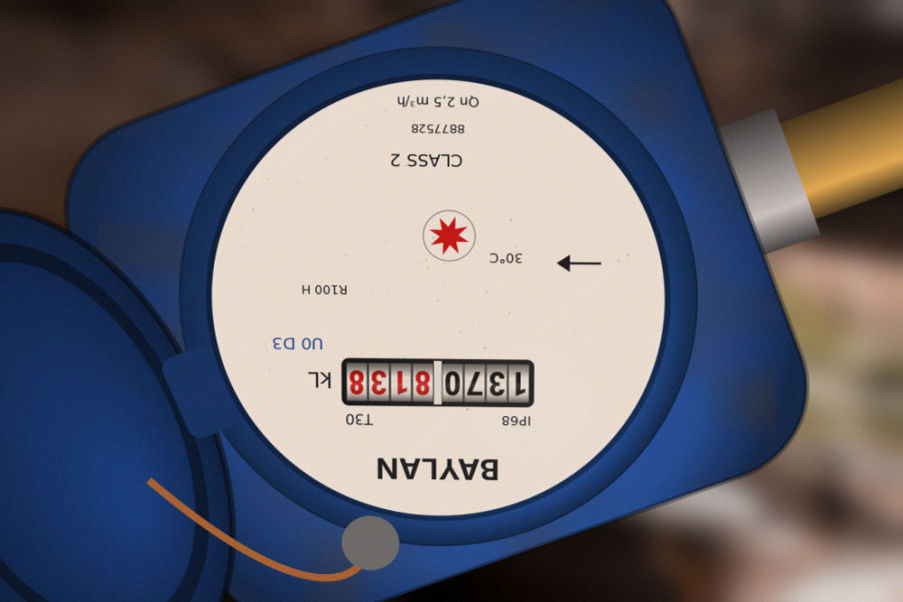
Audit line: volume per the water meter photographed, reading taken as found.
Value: 1370.8138 kL
